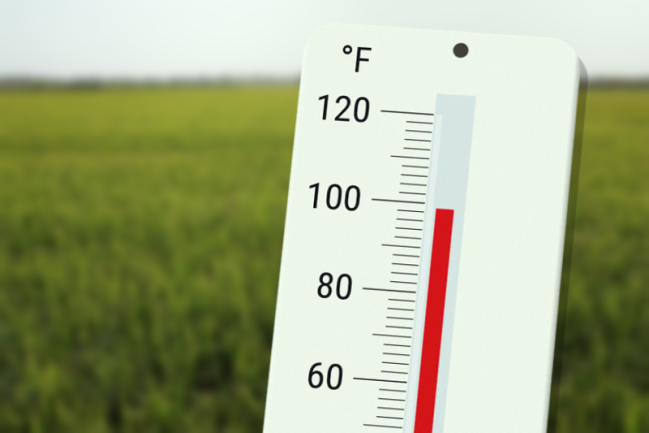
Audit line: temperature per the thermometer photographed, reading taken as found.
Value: 99 °F
